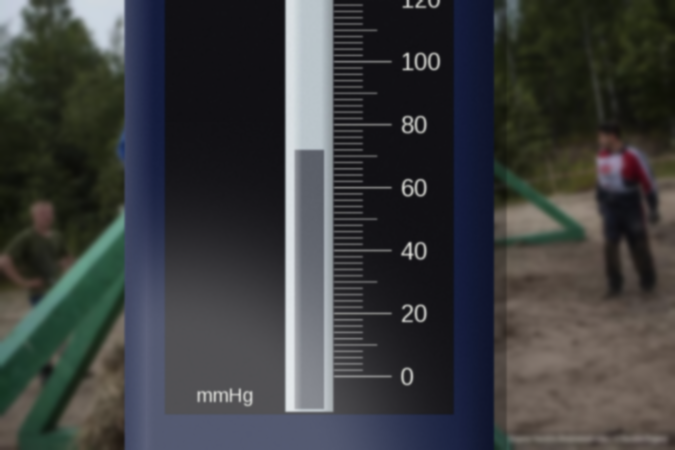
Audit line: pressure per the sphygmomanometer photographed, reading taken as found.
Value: 72 mmHg
